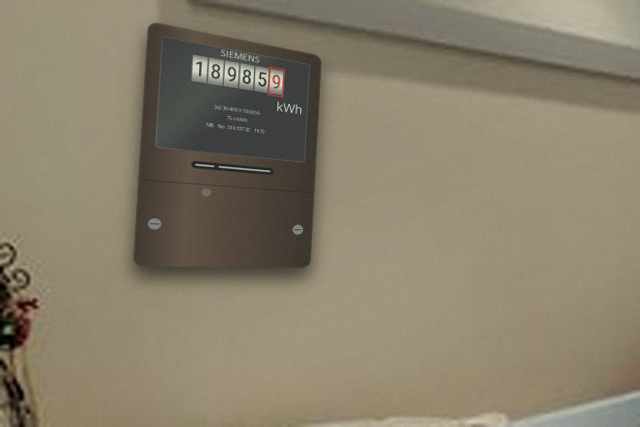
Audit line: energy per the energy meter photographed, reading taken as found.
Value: 18985.9 kWh
